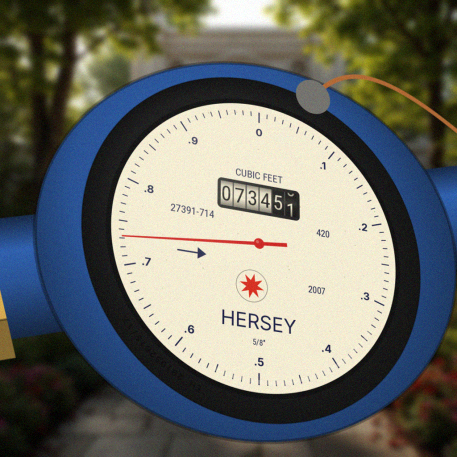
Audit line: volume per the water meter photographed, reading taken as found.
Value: 73450.73 ft³
